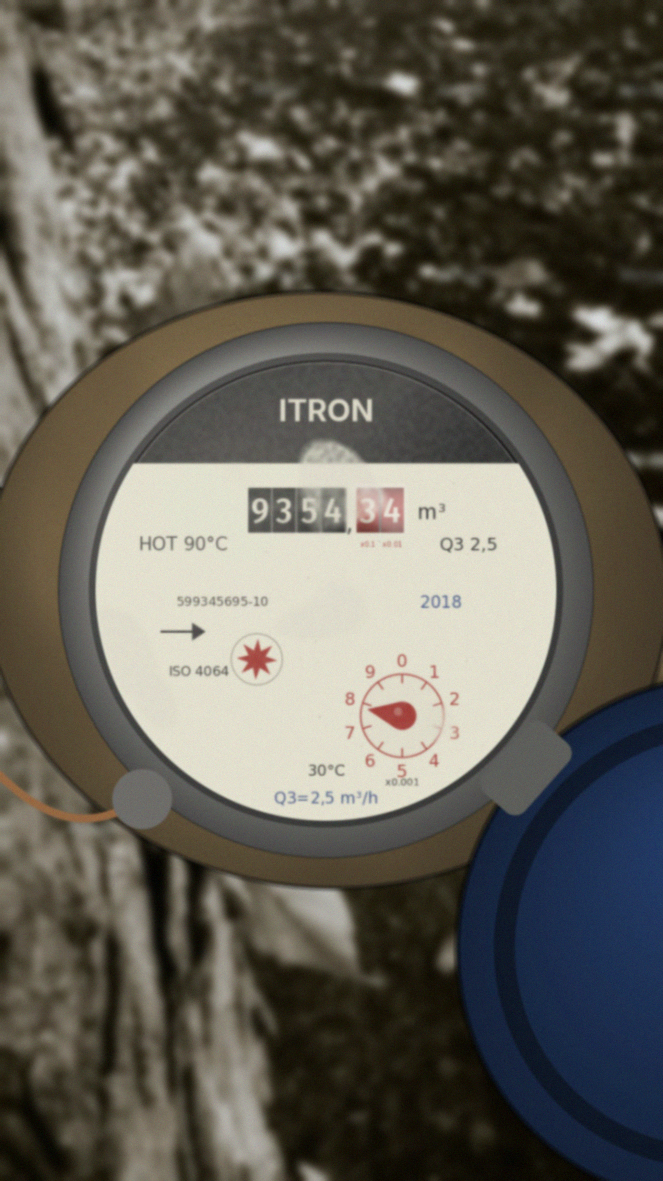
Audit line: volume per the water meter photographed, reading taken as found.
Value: 9354.347 m³
